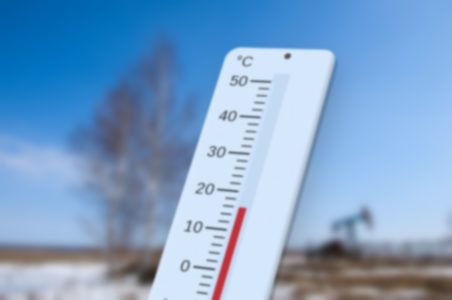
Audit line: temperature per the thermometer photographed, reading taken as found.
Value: 16 °C
